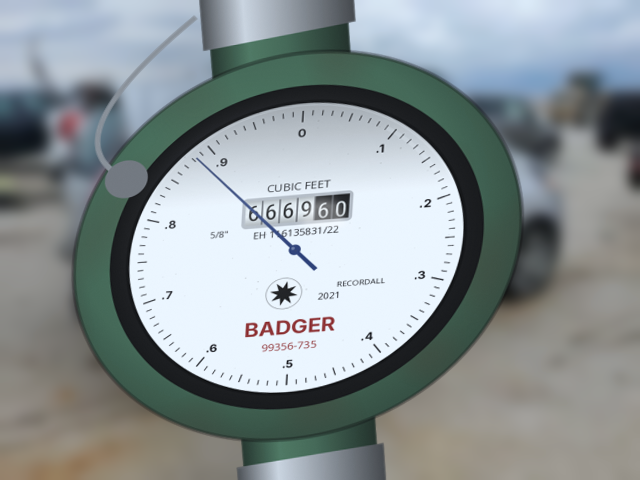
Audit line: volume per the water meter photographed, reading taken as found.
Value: 666959.88 ft³
